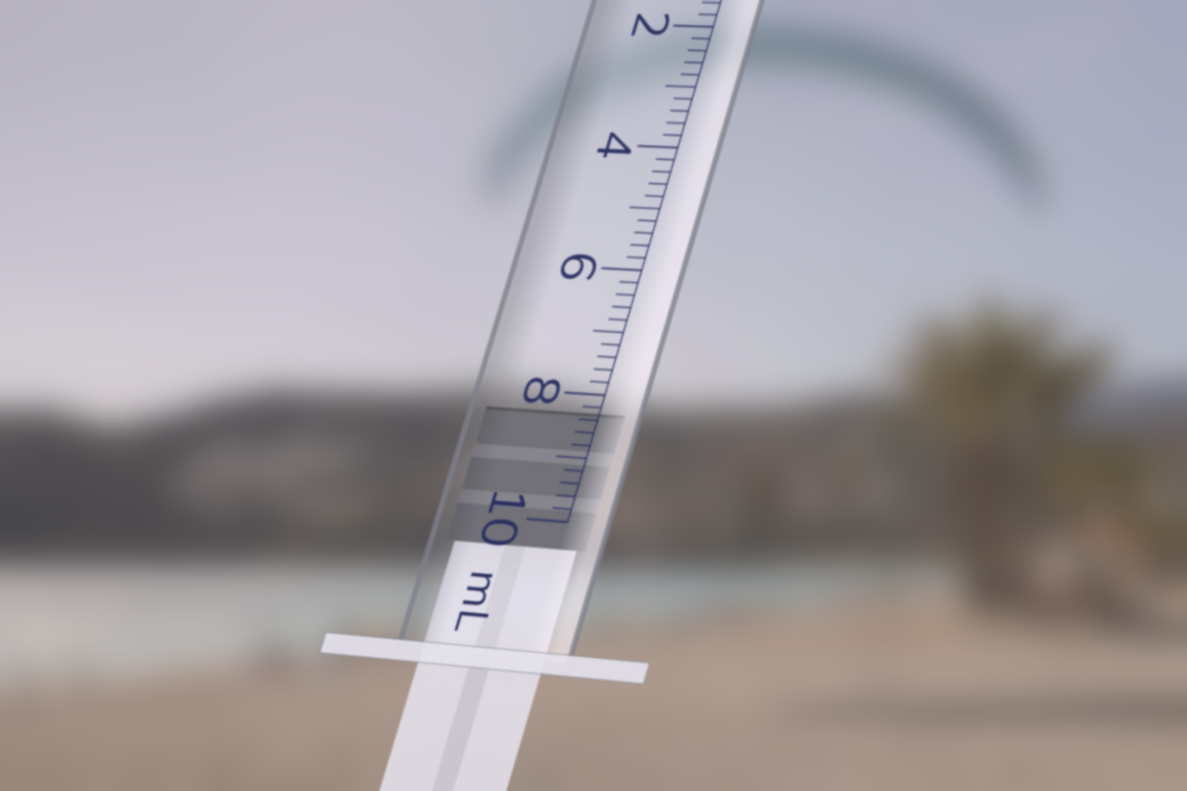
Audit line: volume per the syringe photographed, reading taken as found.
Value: 8.3 mL
